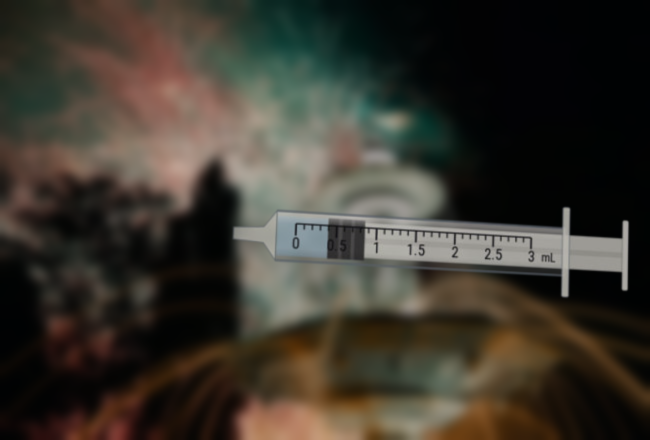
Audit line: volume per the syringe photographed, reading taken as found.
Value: 0.4 mL
